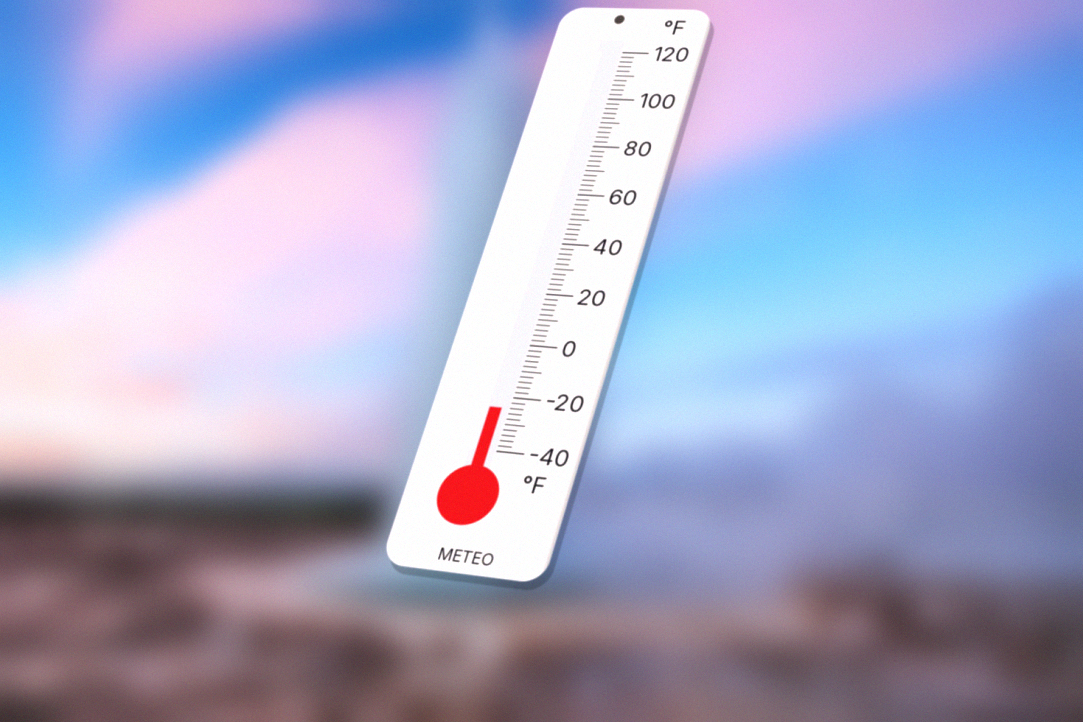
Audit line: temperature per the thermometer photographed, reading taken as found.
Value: -24 °F
